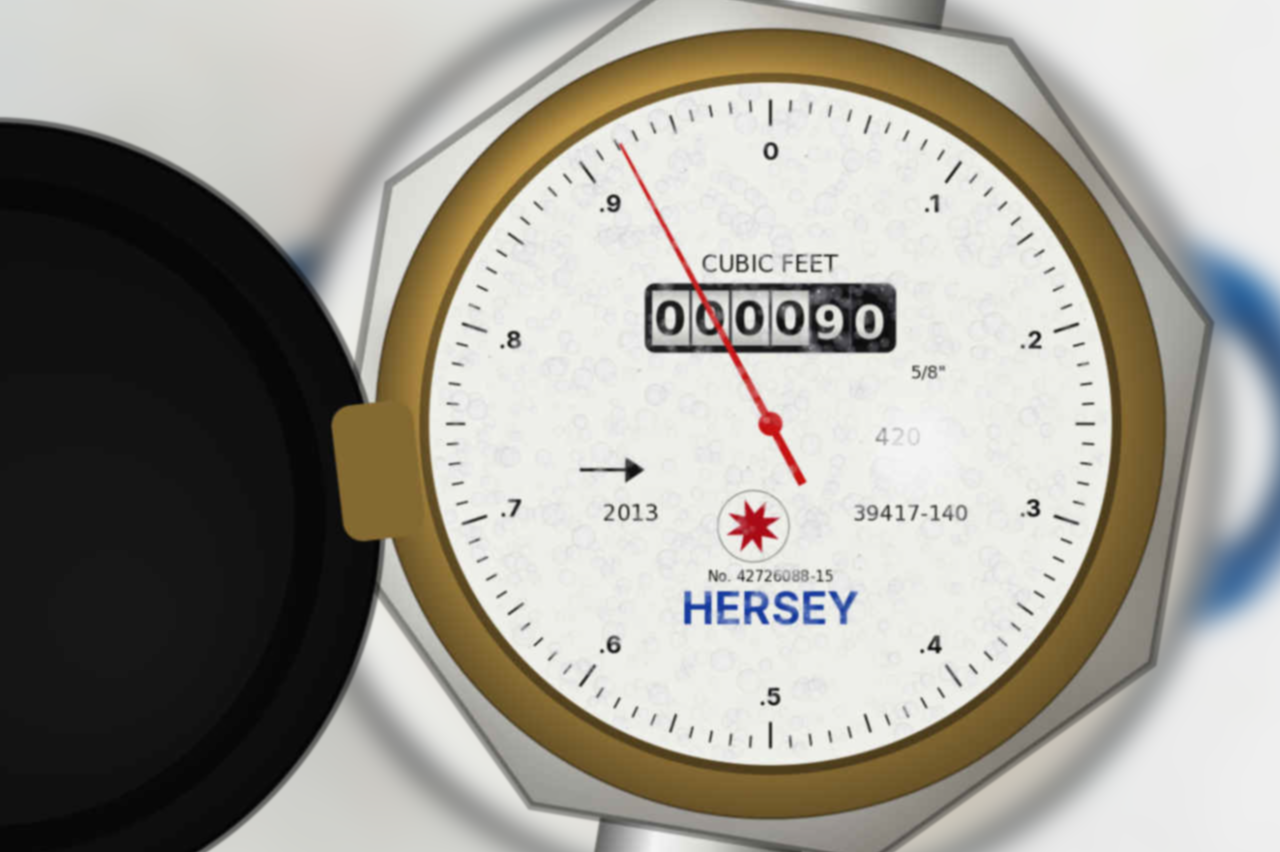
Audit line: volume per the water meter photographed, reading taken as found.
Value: 89.92 ft³
